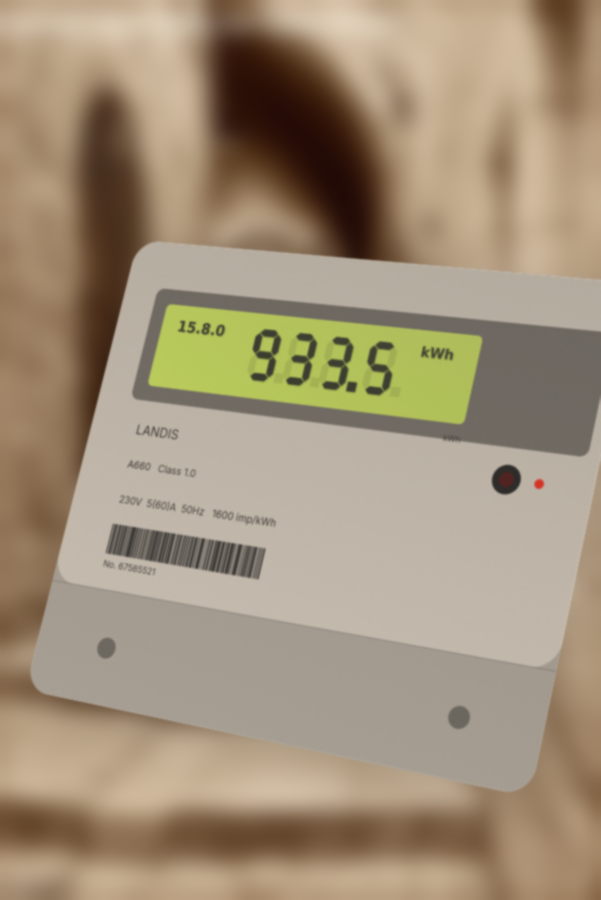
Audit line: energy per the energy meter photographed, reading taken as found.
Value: 933.5 kWh
